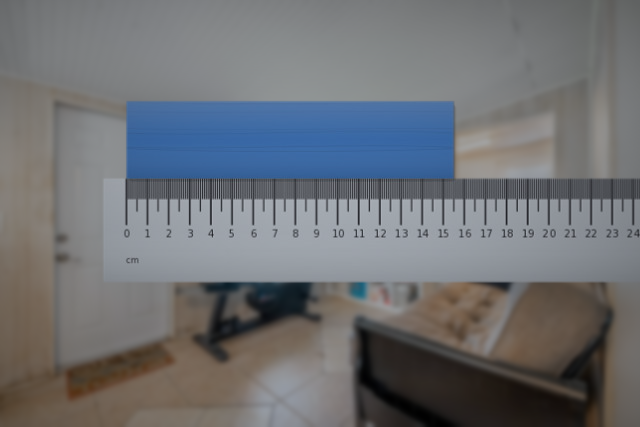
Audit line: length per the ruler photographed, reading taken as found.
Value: 15.5 cm
